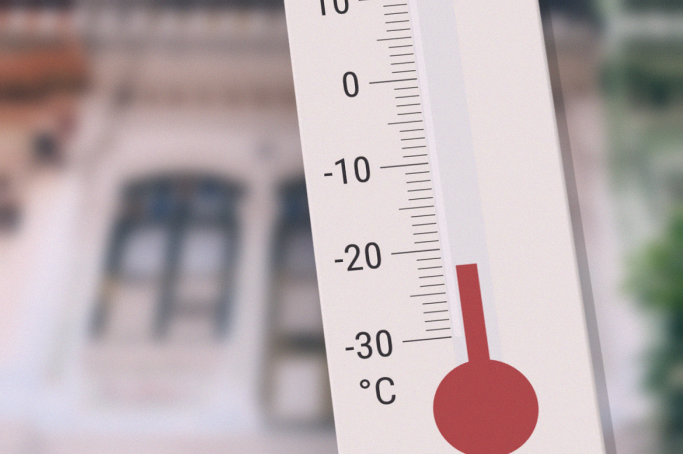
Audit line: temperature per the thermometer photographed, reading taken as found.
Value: -22 °C
